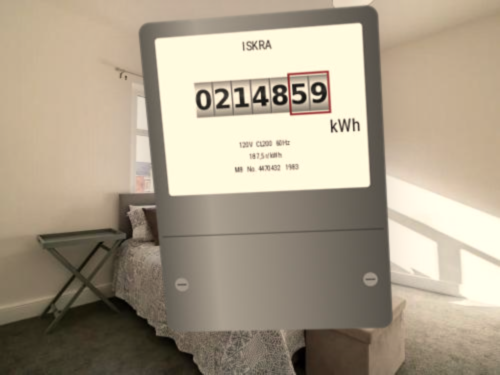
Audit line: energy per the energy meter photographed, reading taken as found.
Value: 2148.59 kWh
